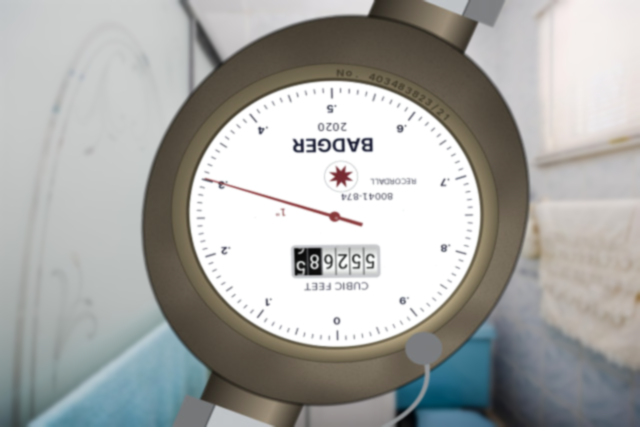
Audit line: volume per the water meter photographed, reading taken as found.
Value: 552685.30 ft³
